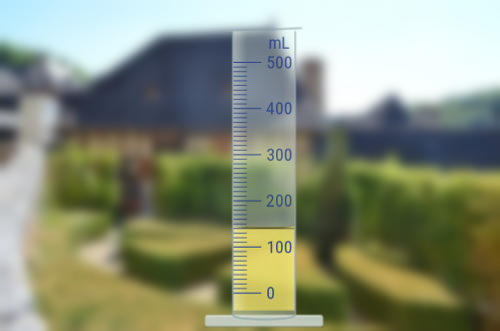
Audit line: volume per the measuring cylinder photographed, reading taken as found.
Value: 140 mL
